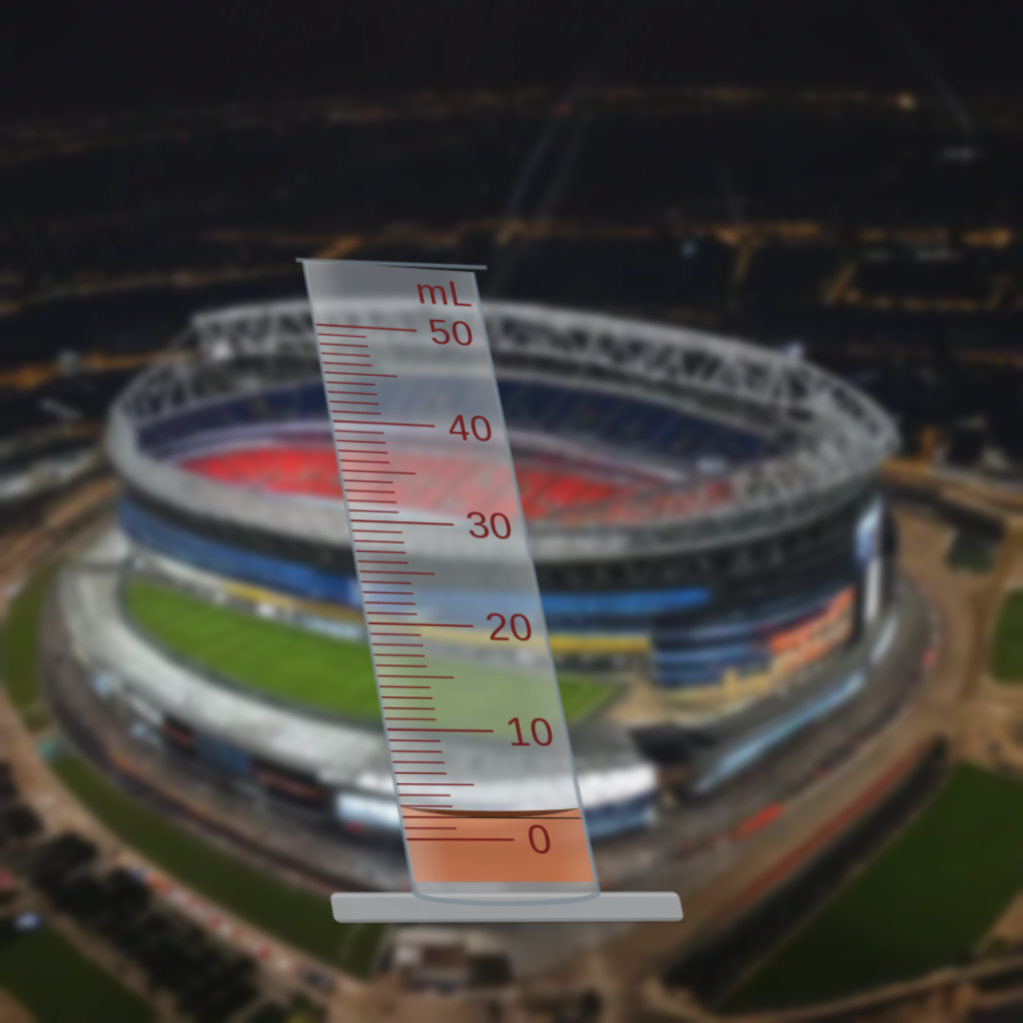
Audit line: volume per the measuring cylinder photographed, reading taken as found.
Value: 2 mL
